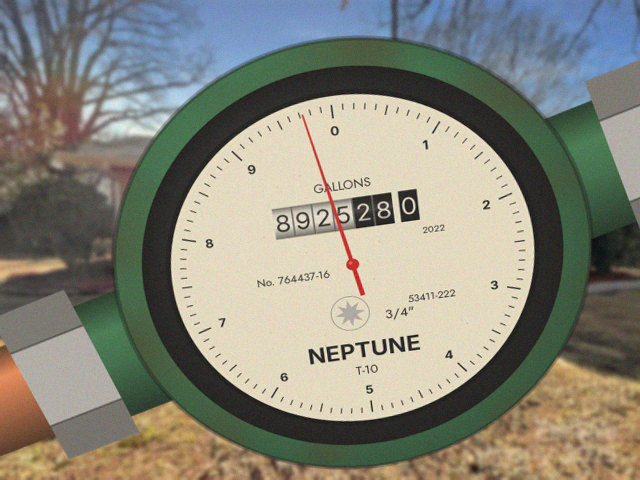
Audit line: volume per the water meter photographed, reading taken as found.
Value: 8925279.7 gal
